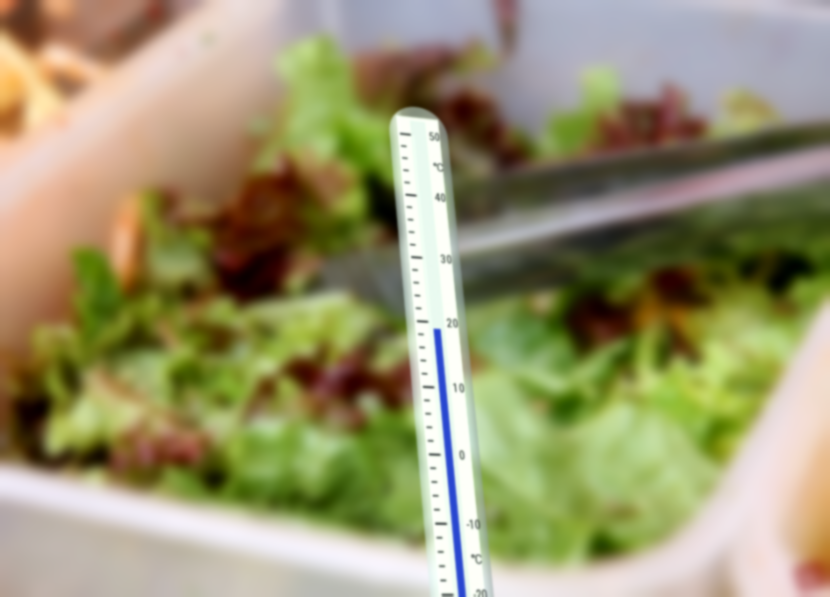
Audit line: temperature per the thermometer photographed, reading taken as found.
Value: 19 °C
